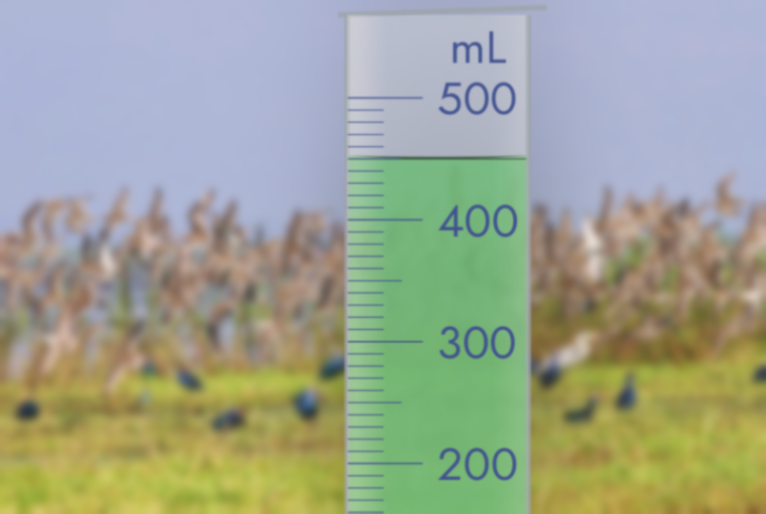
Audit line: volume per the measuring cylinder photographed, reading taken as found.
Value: 450 mL
